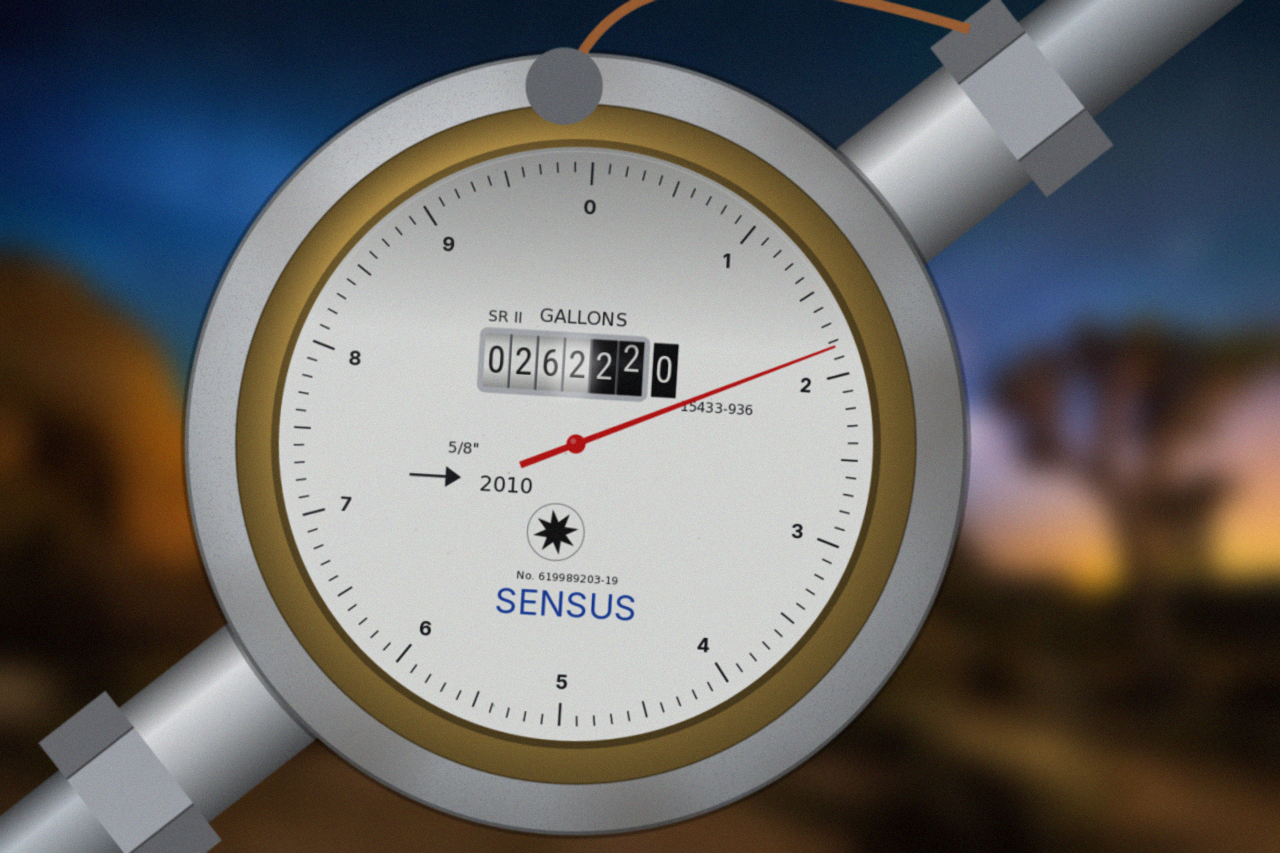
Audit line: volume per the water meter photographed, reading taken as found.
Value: 262221.8 gal
